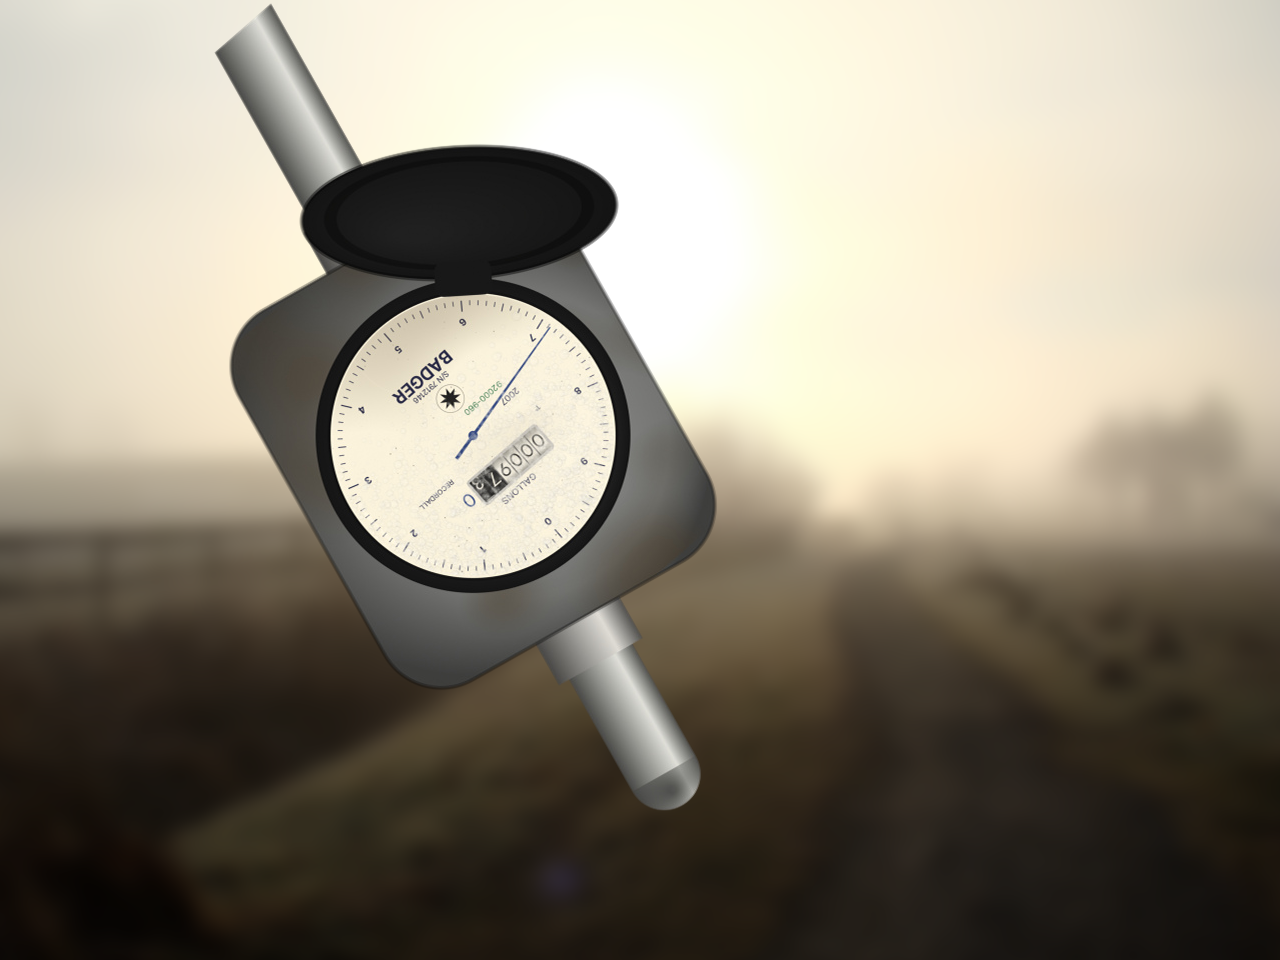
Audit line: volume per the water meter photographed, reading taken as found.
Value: 9727.1 gal
